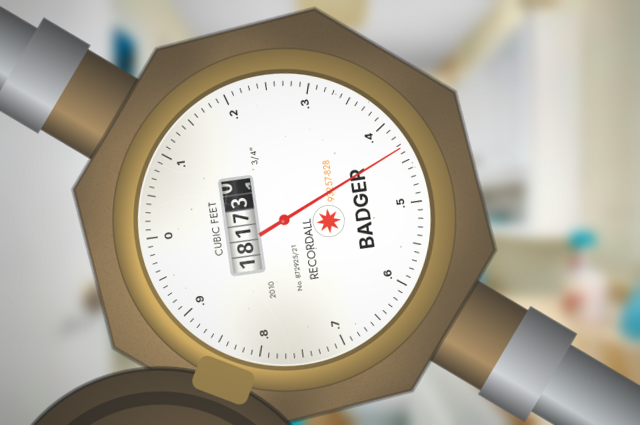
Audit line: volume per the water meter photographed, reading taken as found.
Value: 181730.43 ft³
